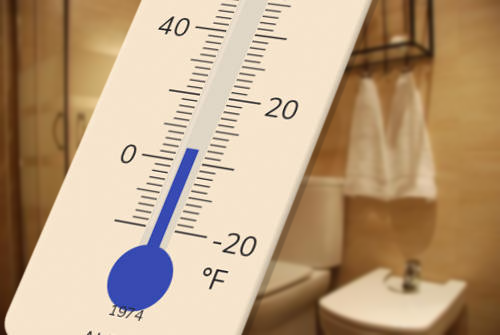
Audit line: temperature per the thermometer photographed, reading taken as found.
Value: 4 °F
